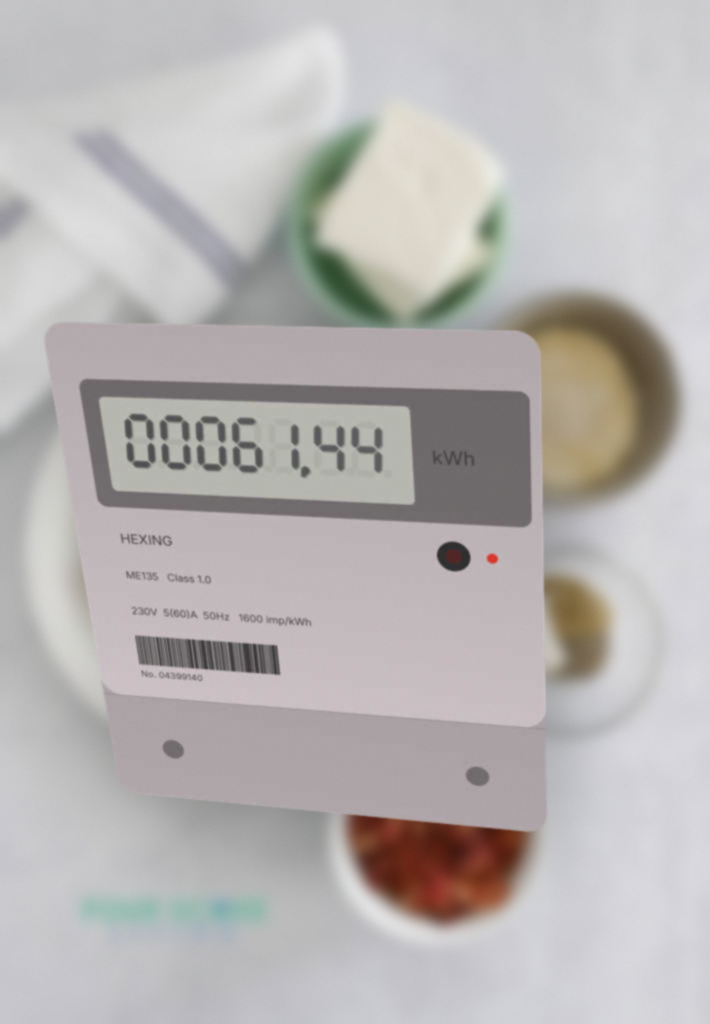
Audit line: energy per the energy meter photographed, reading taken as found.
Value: 61.44 kWh
